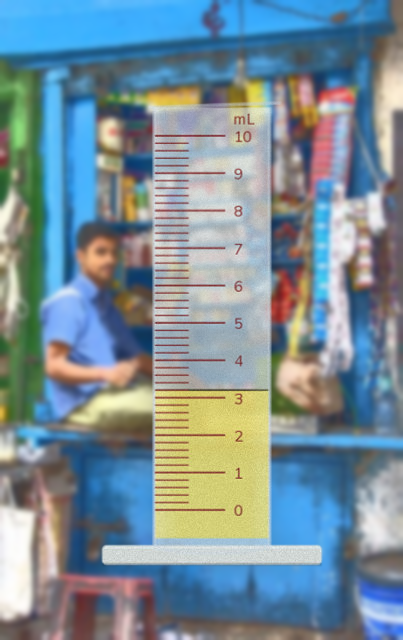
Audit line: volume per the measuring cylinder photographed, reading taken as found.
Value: 3.2 mL
